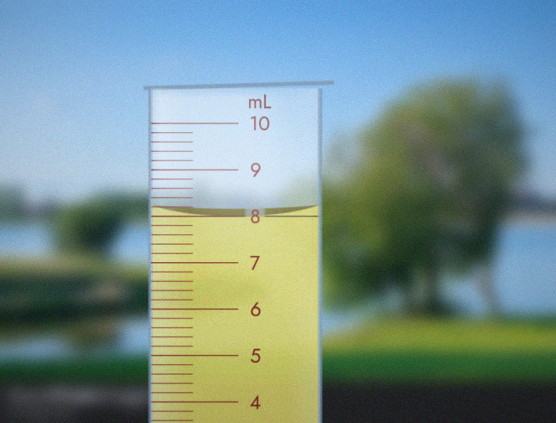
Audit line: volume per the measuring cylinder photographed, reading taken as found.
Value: 8 mL
